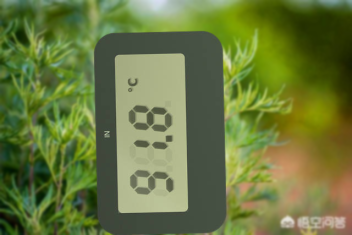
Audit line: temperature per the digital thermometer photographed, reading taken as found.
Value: 91.8 °C
